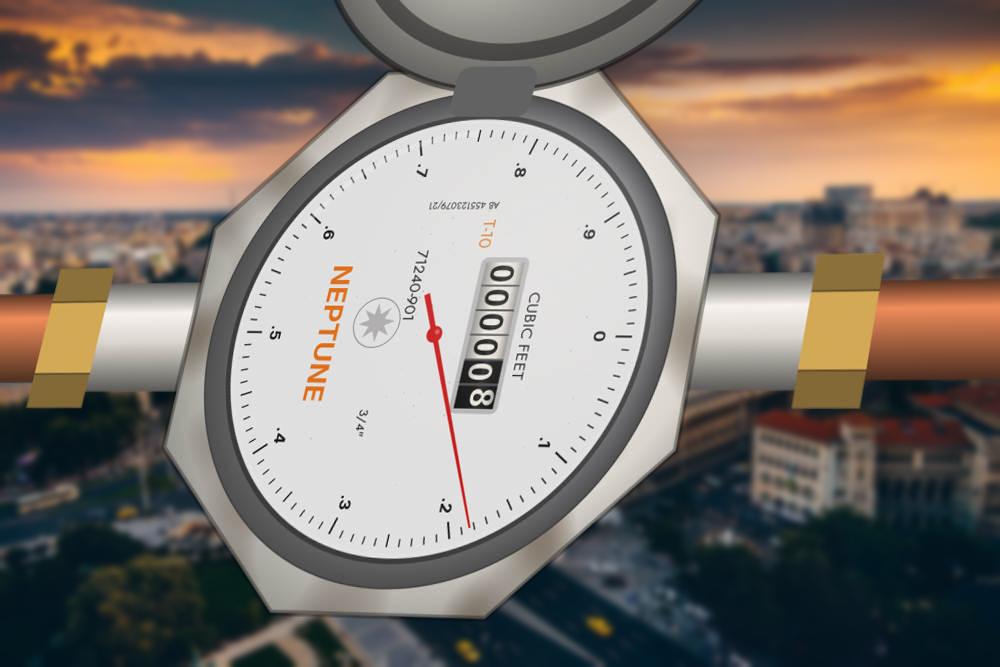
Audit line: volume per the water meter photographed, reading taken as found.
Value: 8.18 ft³
